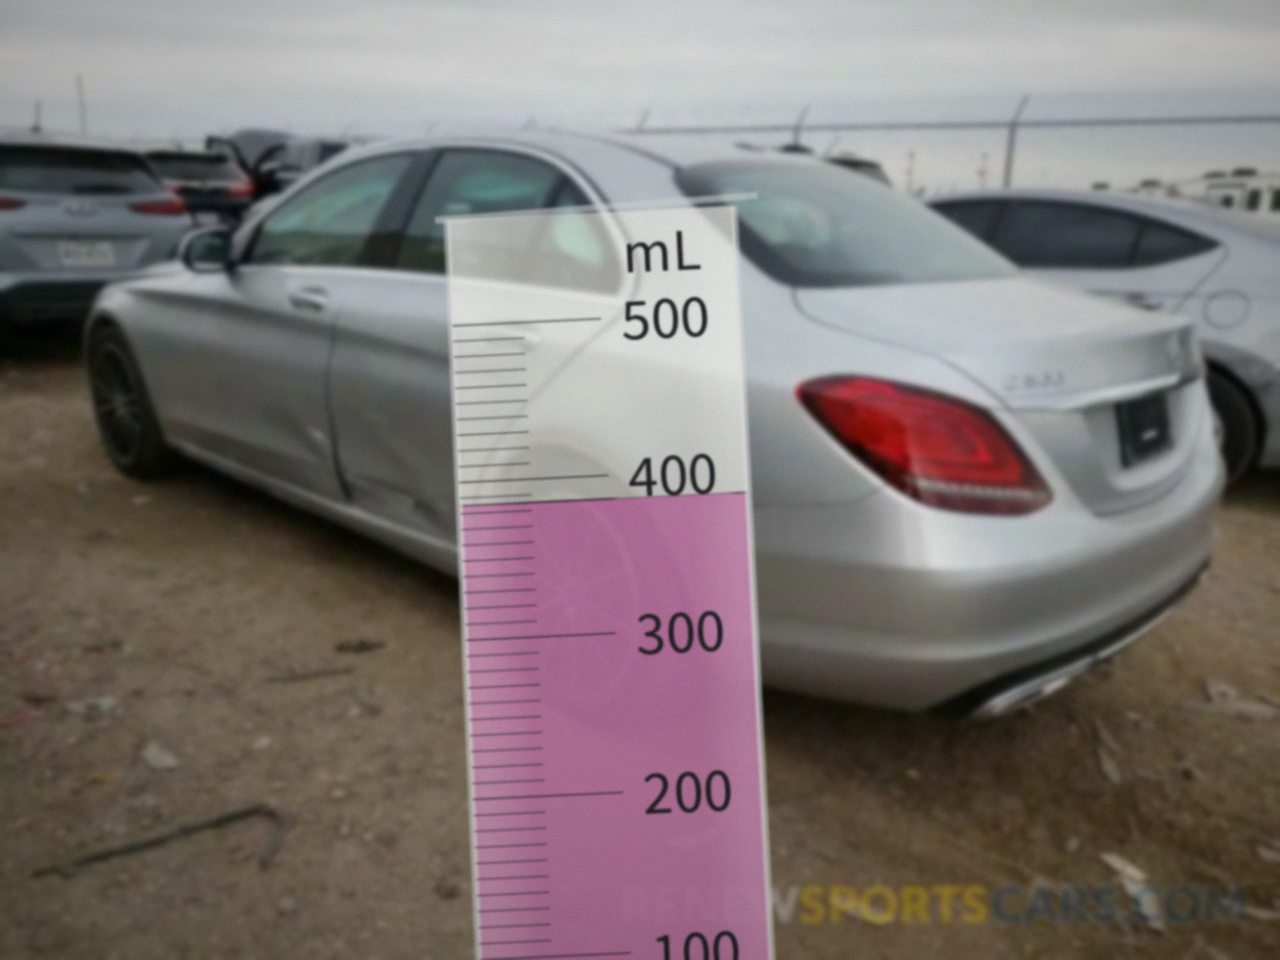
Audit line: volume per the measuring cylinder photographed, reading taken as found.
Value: 385 mL
